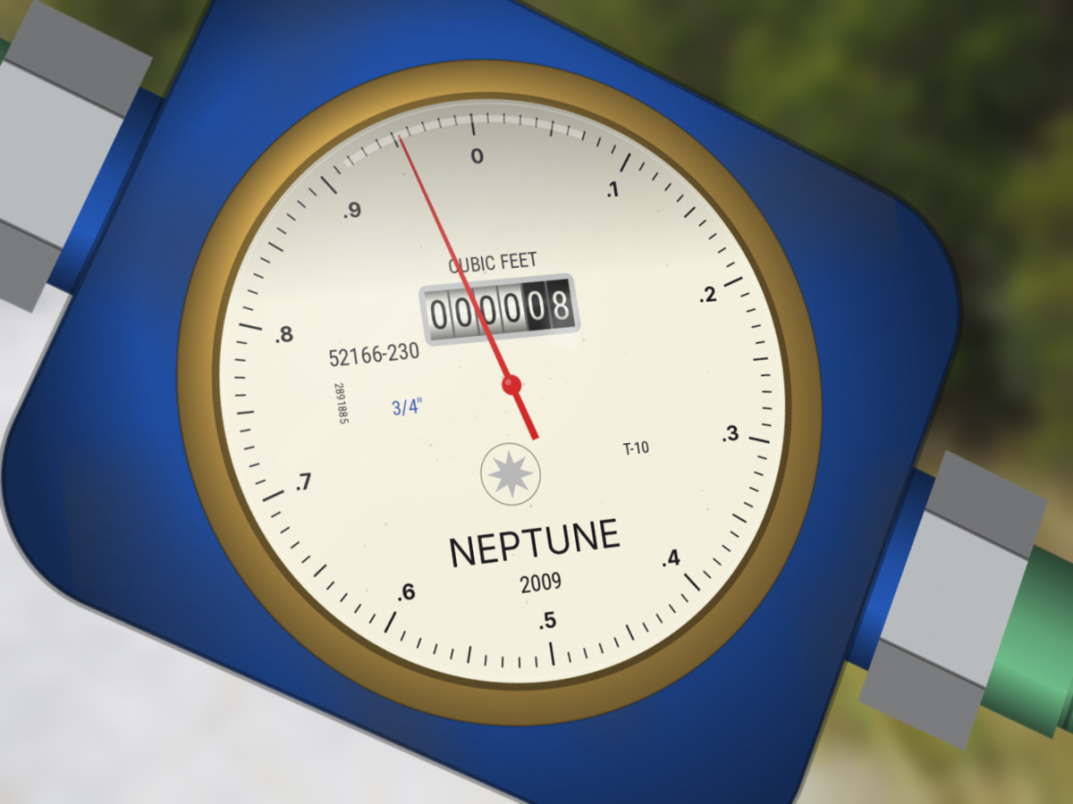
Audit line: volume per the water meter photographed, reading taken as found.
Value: 7.95 ft³
